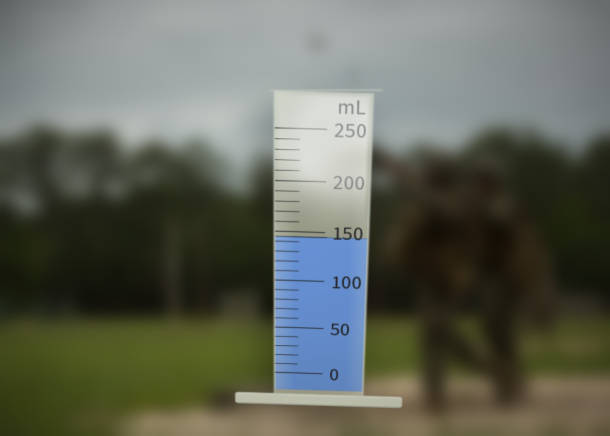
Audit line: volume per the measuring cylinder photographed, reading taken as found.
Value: 145 mL
